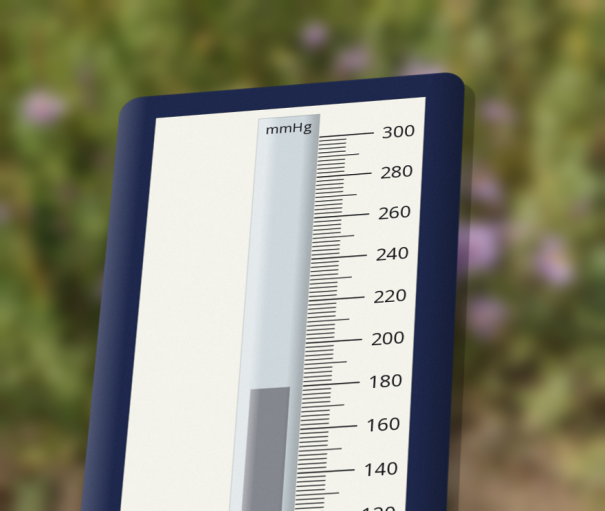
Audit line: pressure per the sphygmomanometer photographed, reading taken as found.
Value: 180 mmHg
